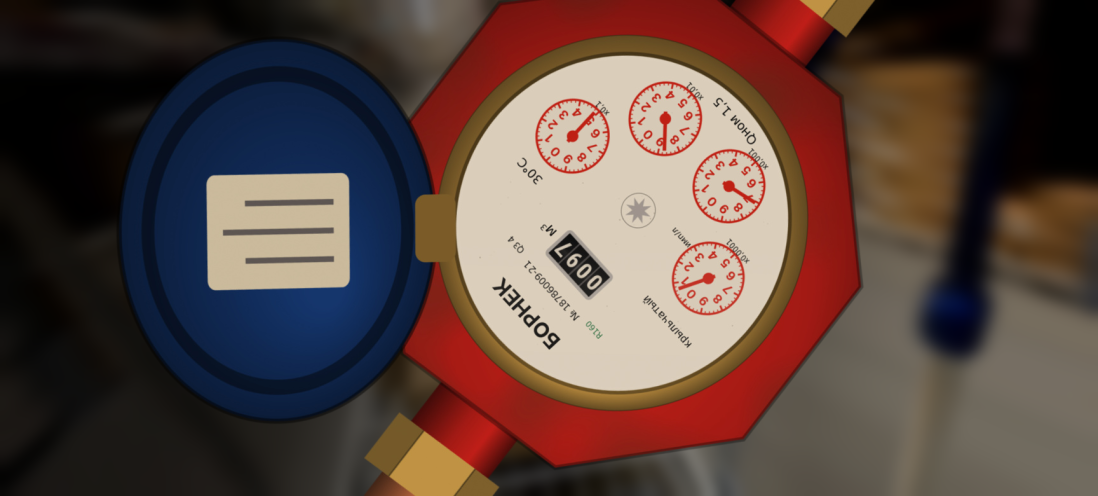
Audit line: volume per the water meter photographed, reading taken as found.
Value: 97.4870 m³
